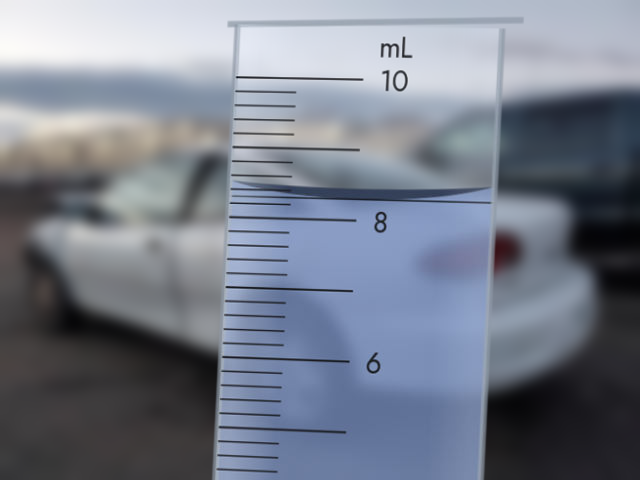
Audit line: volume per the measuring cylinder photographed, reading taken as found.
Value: 8.3 mL
